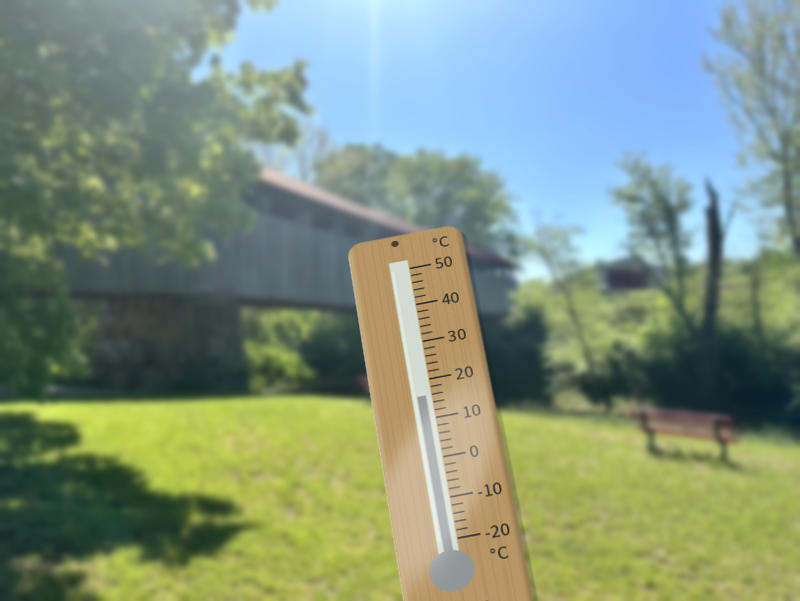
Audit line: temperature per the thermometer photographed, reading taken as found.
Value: 16 °C
